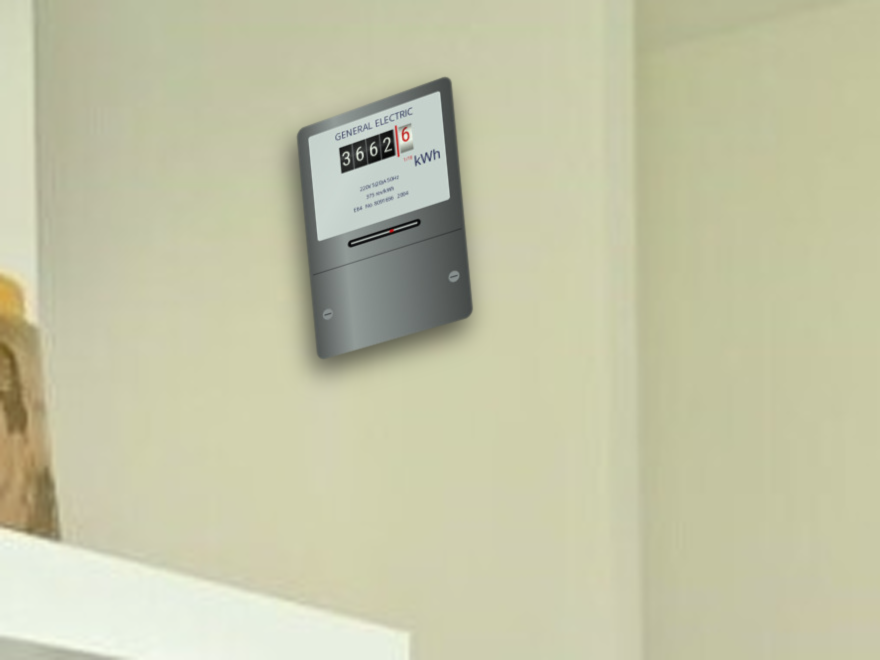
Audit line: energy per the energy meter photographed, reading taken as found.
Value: 3662.6 kWh
